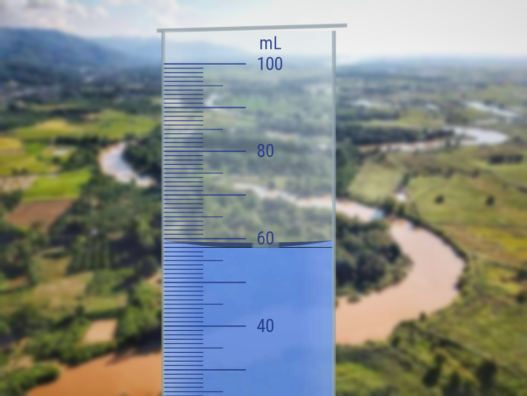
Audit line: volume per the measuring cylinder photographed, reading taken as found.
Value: 58 mL
